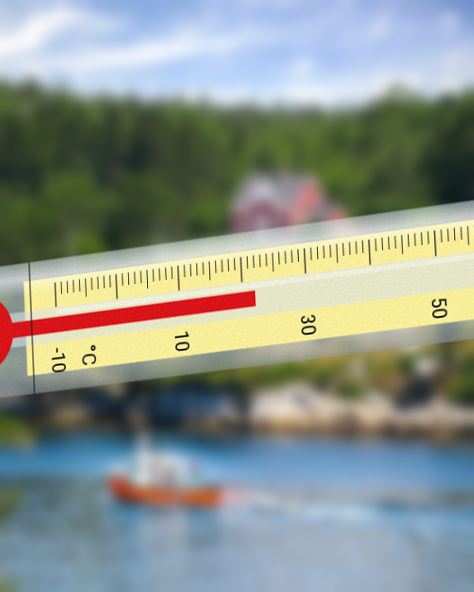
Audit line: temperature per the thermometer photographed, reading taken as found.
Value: 22 °C
